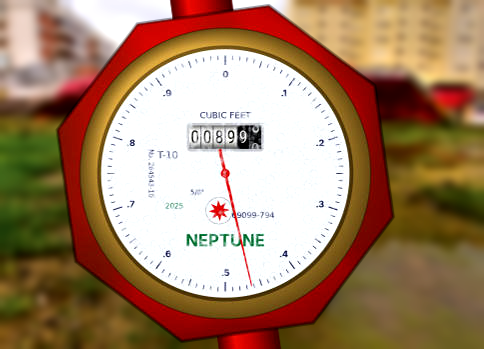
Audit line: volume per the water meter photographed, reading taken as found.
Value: 8998.46 ft³
